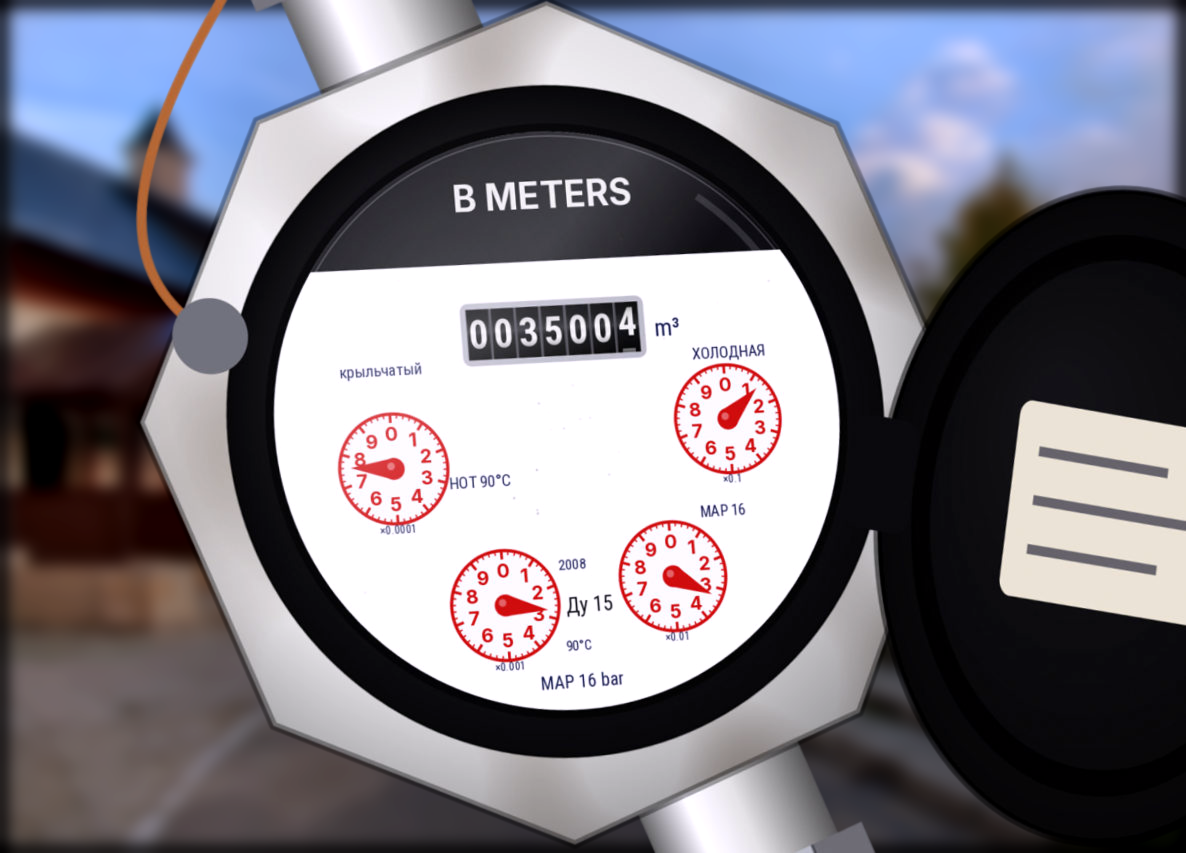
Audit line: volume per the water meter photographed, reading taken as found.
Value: 35004.1327 m³
